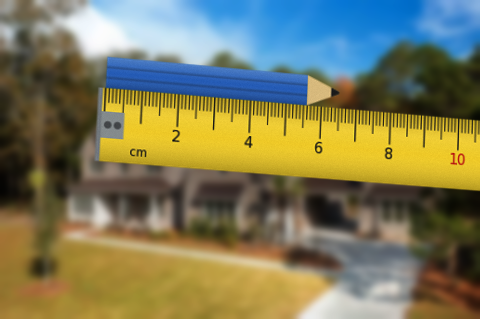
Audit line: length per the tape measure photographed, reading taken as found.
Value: 6.5 cm
